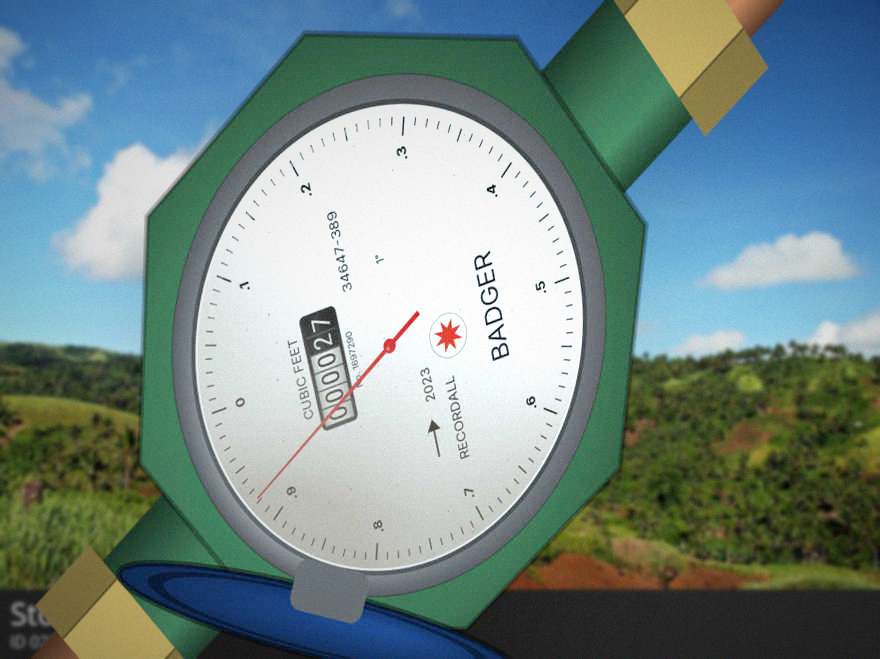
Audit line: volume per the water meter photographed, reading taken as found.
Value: 26.92 ft³
